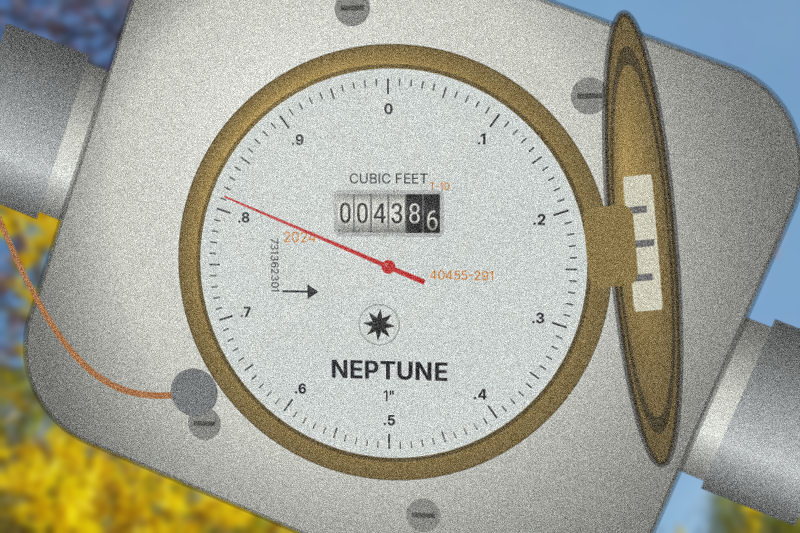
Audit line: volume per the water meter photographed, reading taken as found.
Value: 4385.81 ft³
